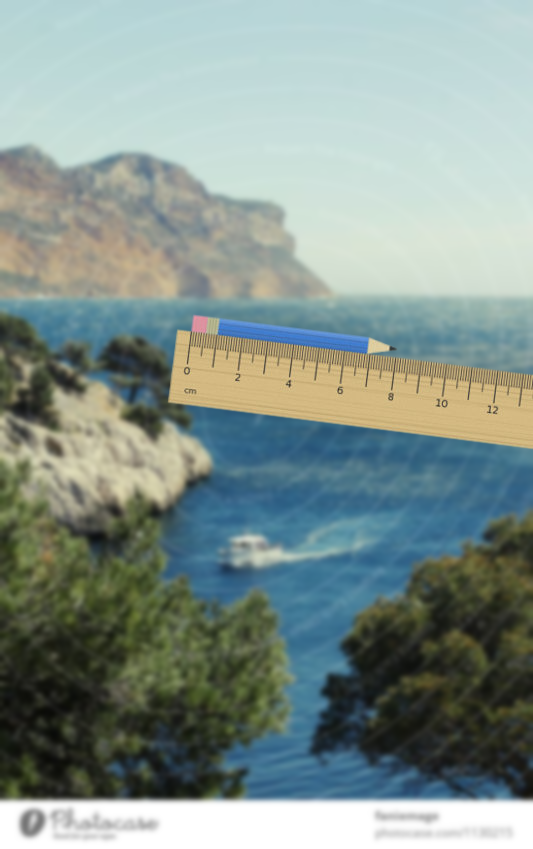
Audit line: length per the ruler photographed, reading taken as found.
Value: 8 cm
